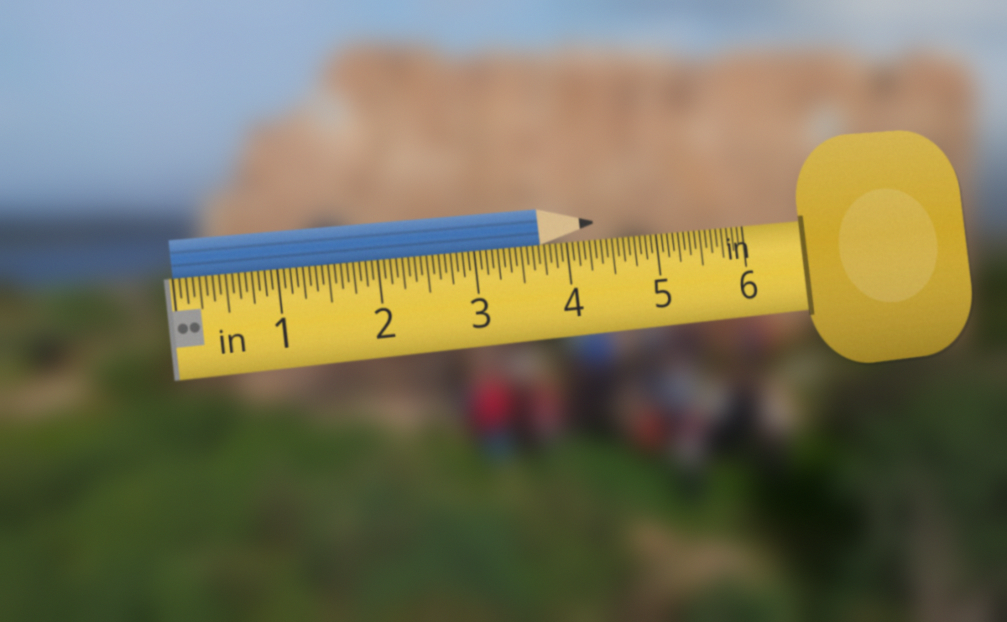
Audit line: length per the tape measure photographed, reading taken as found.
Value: 4.3125 in
